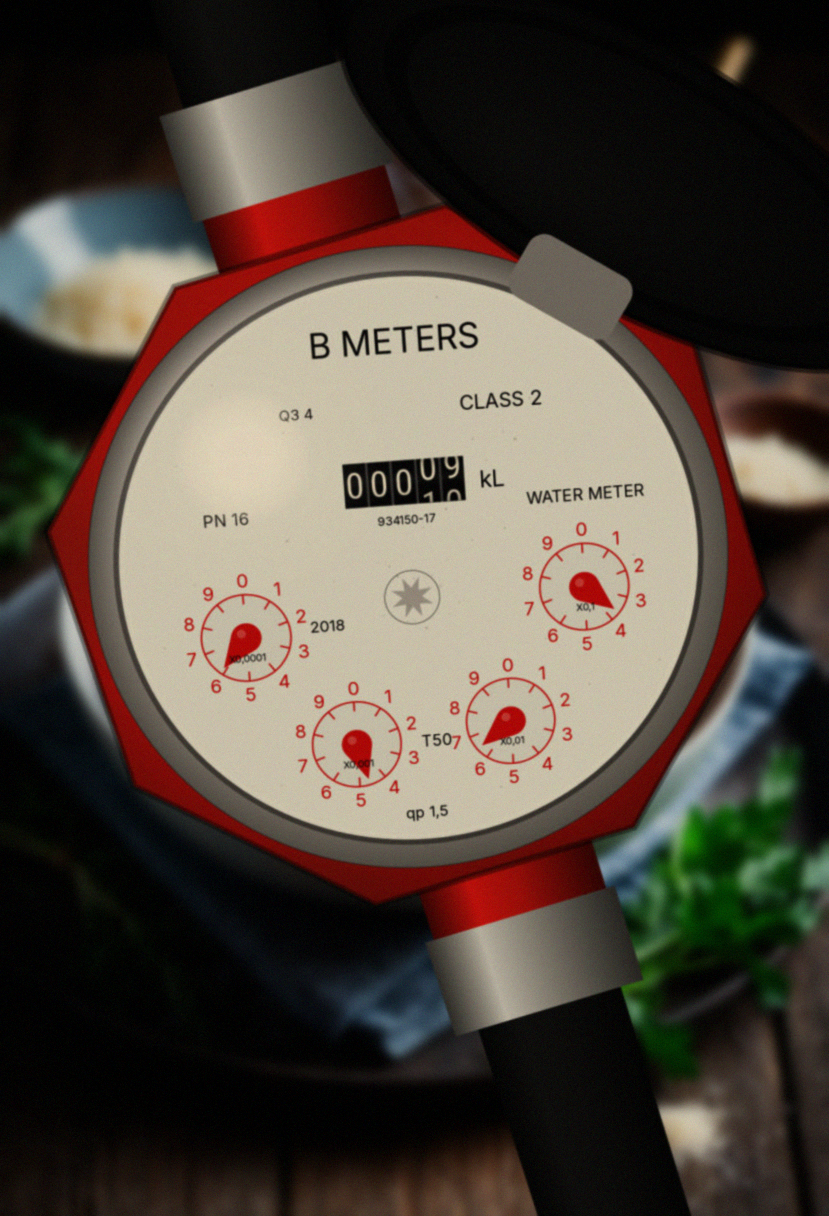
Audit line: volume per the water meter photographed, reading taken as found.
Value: 9.3646 kL
